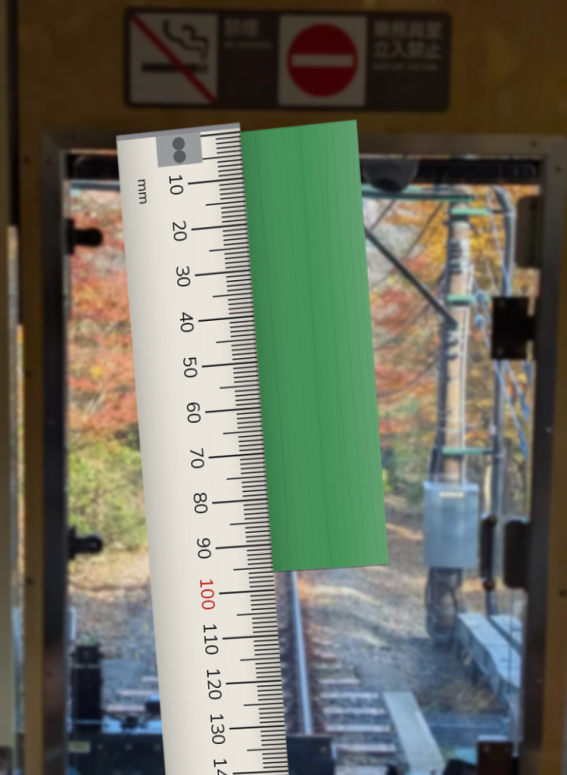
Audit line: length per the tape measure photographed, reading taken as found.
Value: 96 mm
